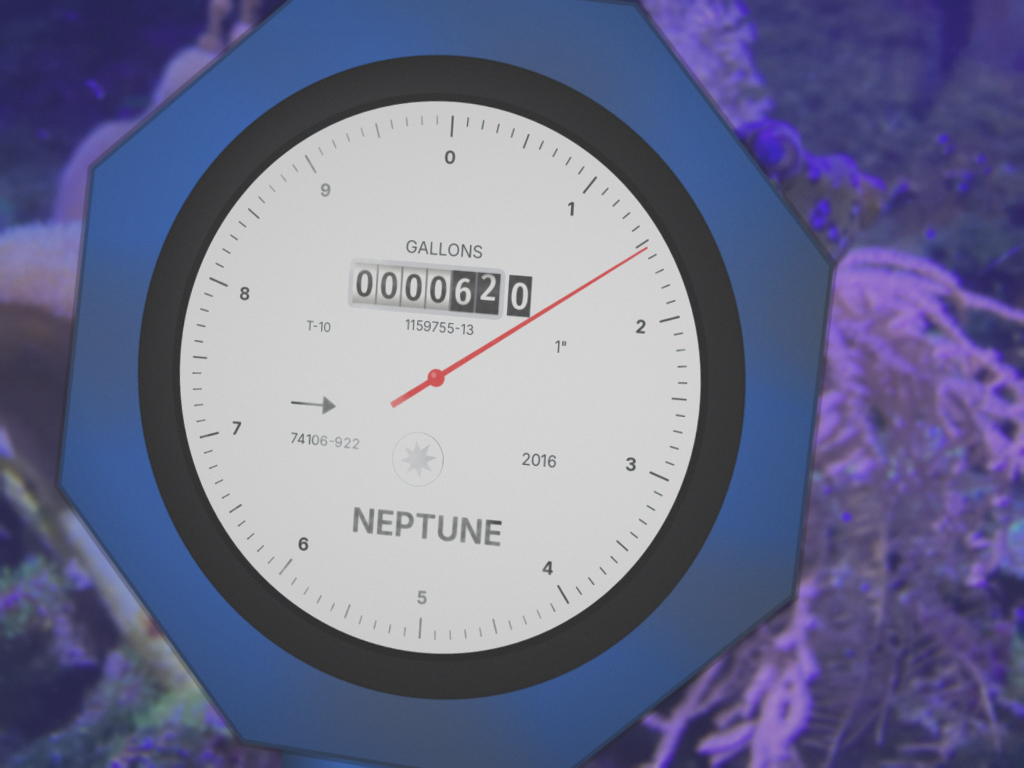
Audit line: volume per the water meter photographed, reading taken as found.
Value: 621.5 gal
